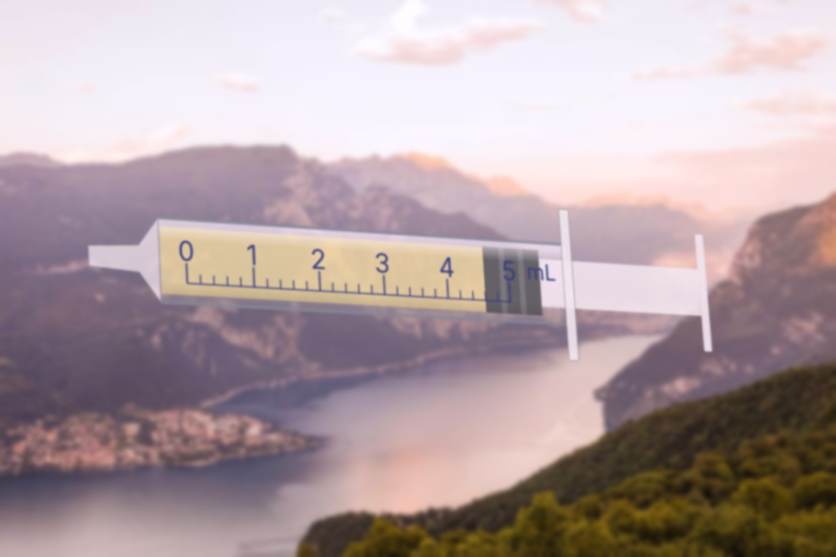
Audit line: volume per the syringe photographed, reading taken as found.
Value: 4.6 mL
